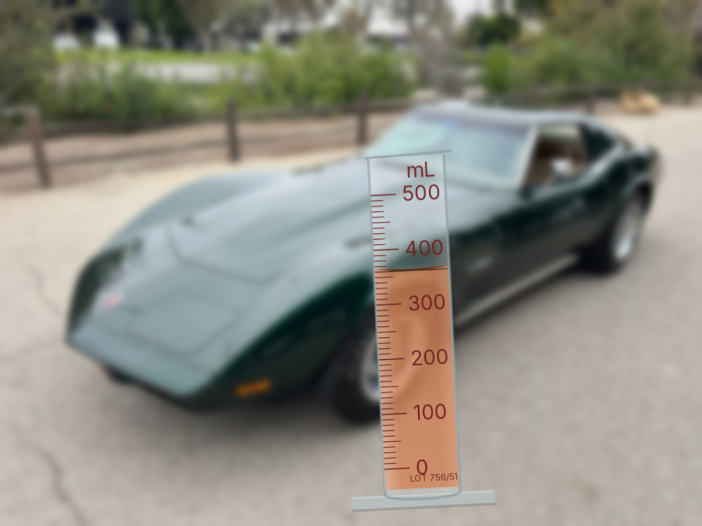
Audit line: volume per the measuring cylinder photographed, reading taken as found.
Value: 360 mL
